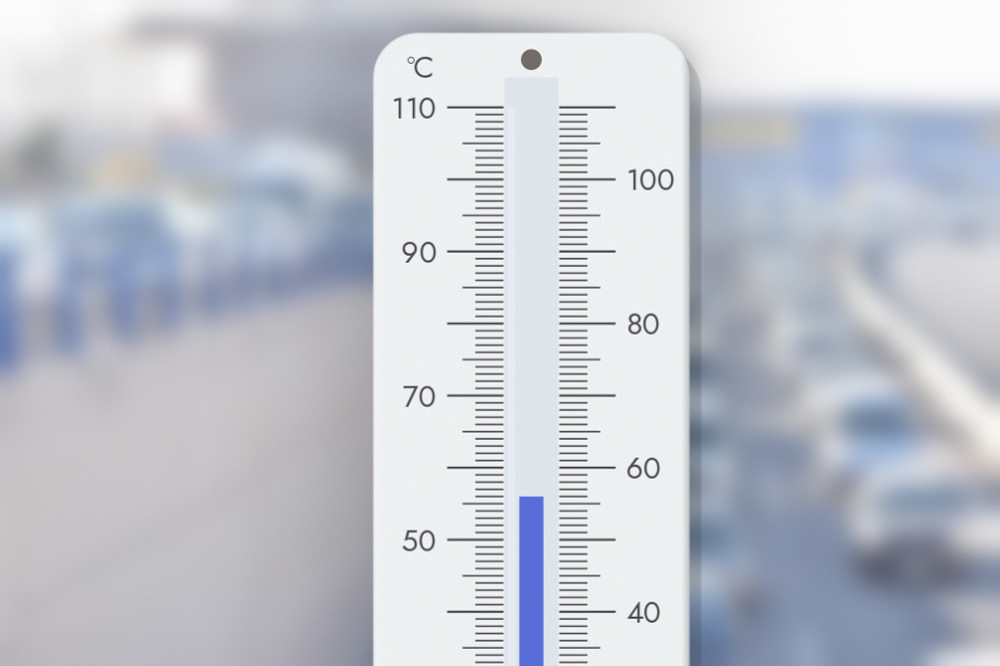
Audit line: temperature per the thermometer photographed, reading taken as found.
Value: 56 °C
